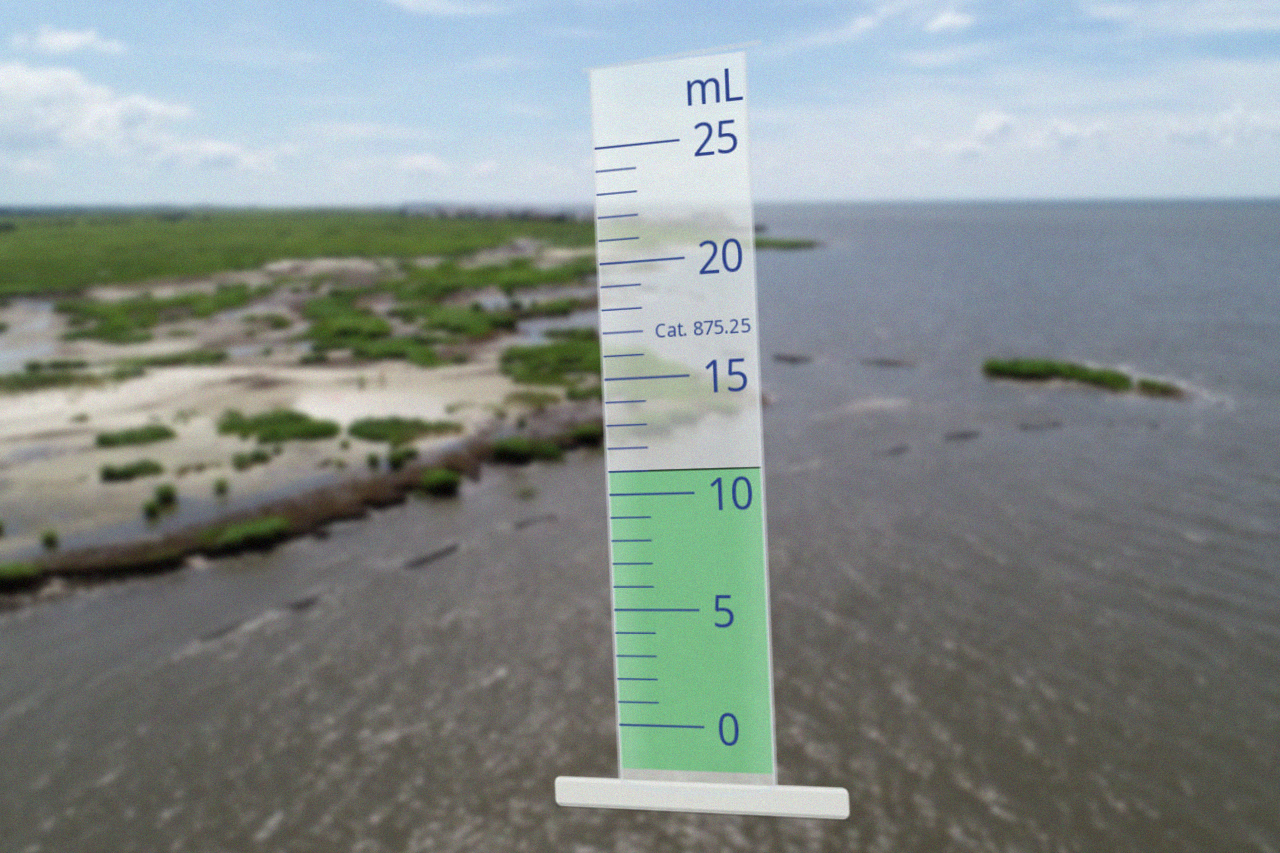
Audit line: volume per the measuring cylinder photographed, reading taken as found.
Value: 11 mL
